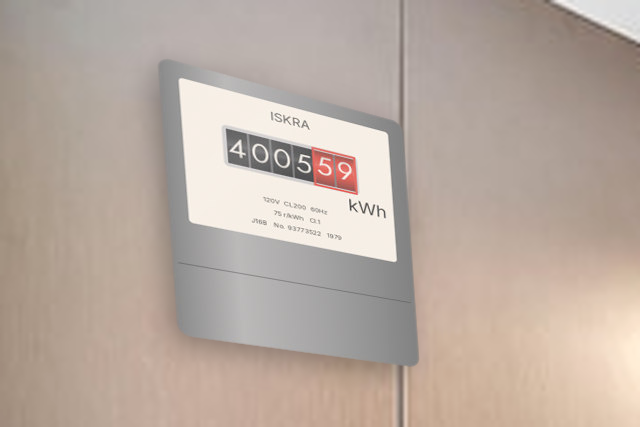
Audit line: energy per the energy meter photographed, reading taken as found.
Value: 4005.59 kWh
